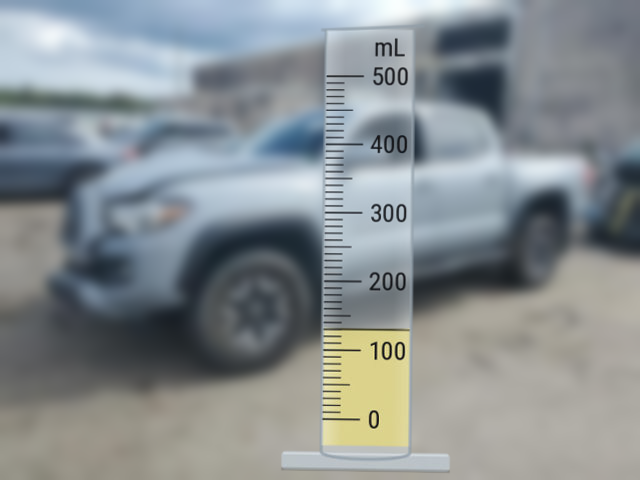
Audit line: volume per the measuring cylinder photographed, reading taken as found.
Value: 130 mL
